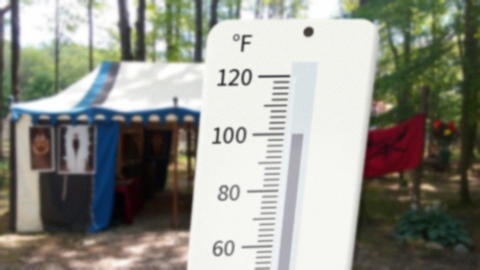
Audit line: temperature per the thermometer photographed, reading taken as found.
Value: 100 °F
